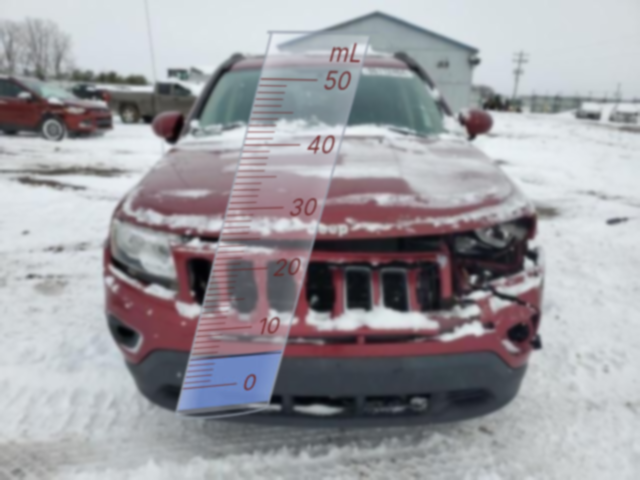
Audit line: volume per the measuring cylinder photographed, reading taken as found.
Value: 5 mL
